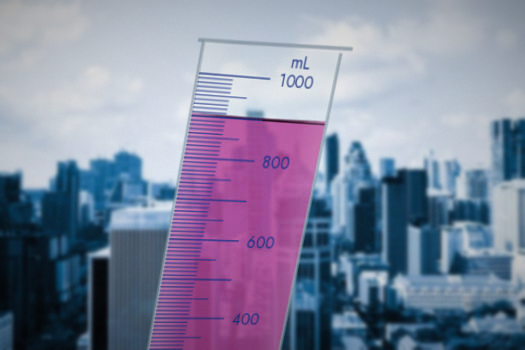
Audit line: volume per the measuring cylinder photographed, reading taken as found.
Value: 900 mL
